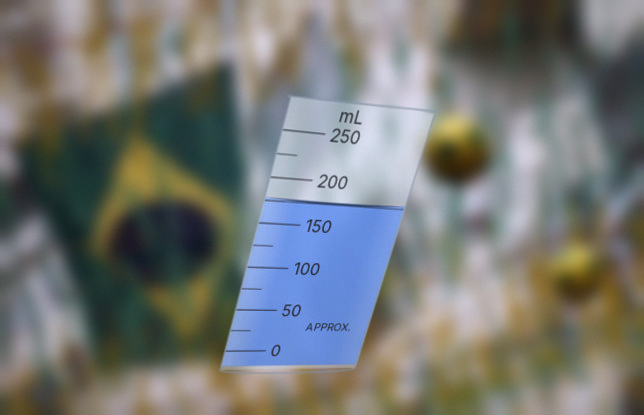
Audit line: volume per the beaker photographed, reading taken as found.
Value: 175 mL
